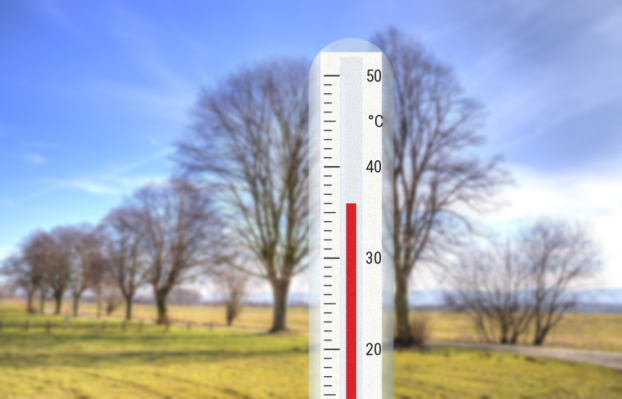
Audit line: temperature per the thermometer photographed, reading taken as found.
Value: 36 °C
